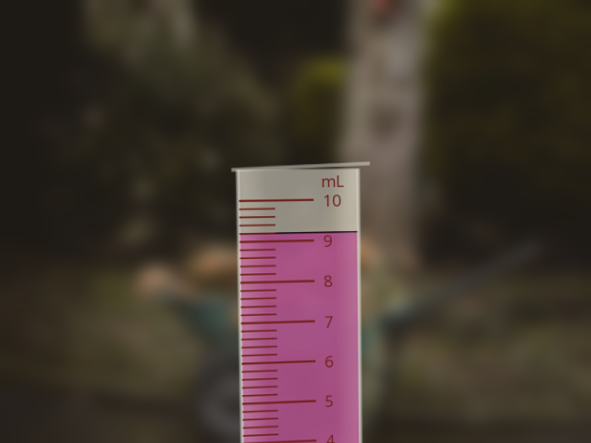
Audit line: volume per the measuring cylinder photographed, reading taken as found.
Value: 9.2 mL
